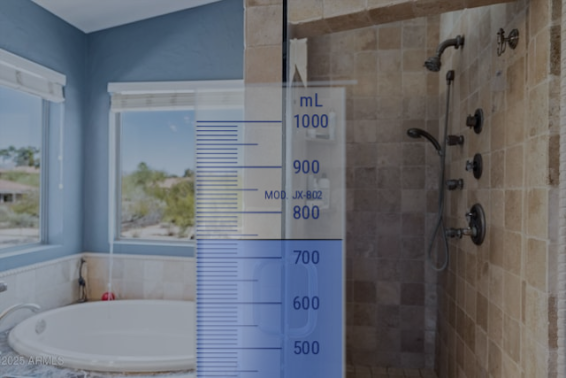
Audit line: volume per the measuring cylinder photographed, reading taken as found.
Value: 740 mL
